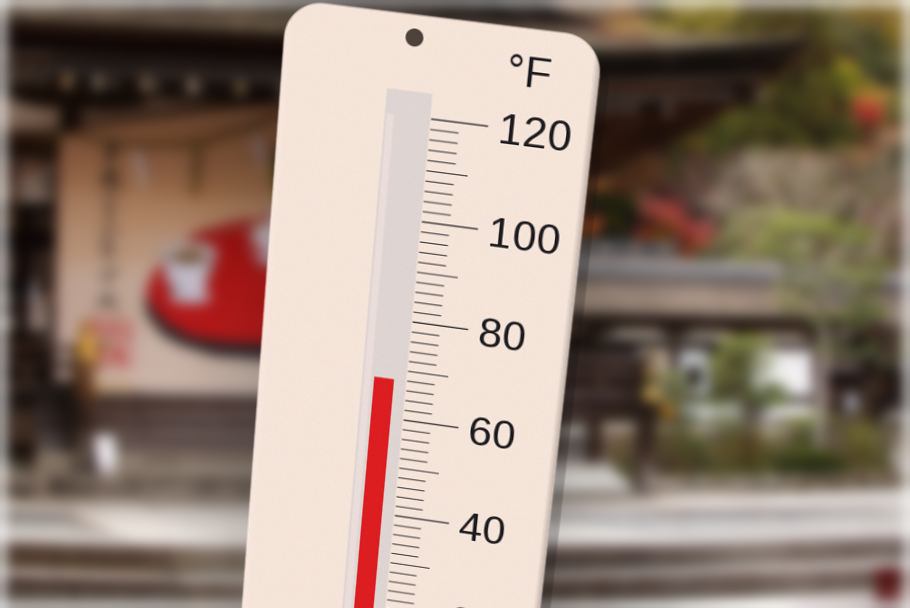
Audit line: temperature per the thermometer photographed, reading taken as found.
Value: 68 °F
